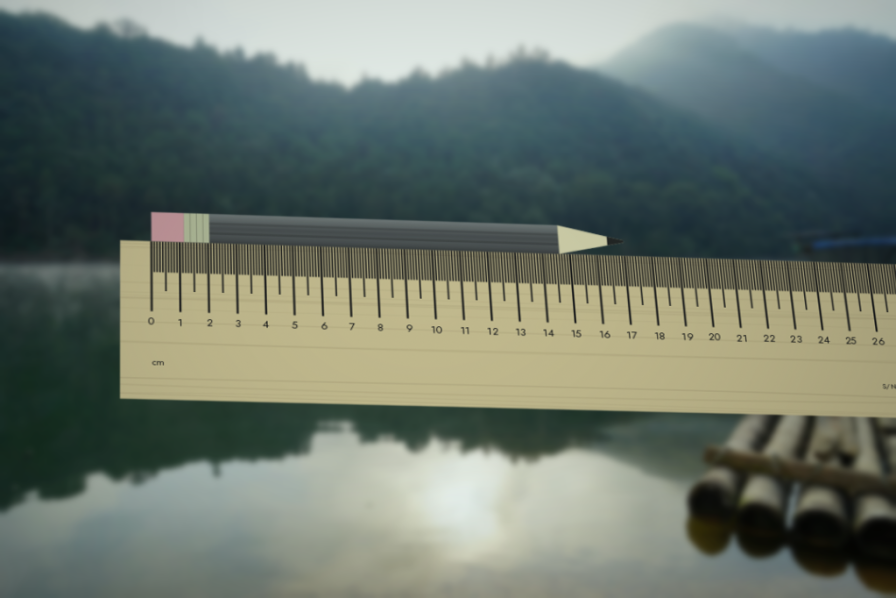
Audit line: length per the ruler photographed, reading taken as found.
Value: 17 cm
